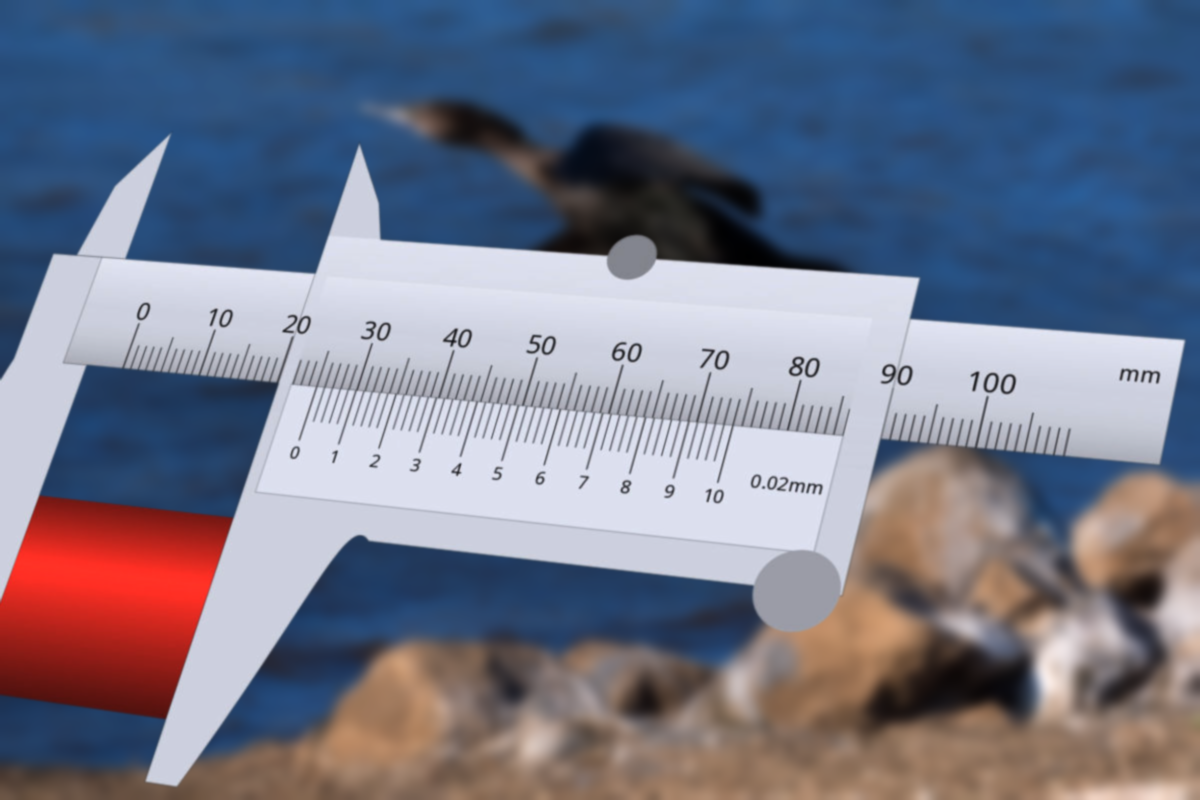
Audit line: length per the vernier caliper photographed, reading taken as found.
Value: 25.0 mm
